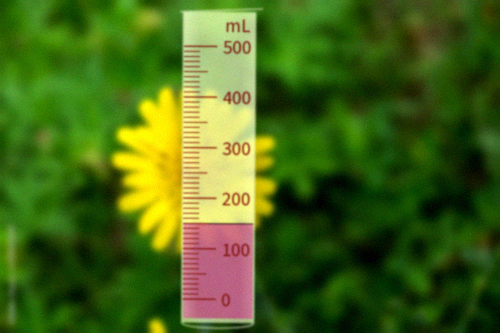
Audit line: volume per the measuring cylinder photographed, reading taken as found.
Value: 150 mL
